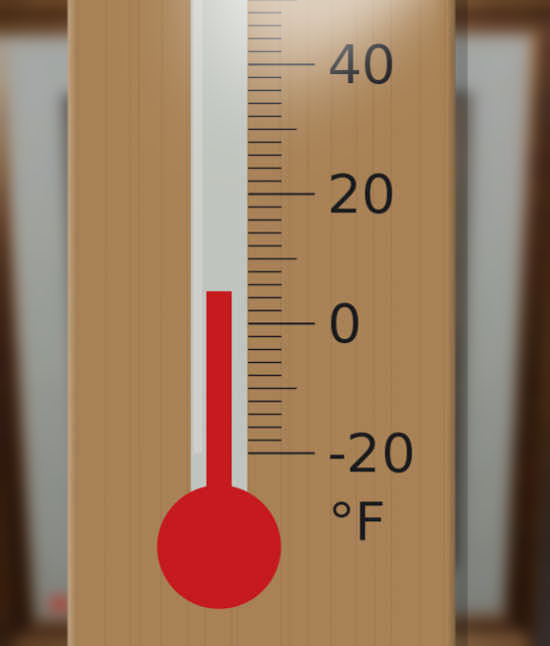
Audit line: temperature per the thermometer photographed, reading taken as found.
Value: 5 °F
